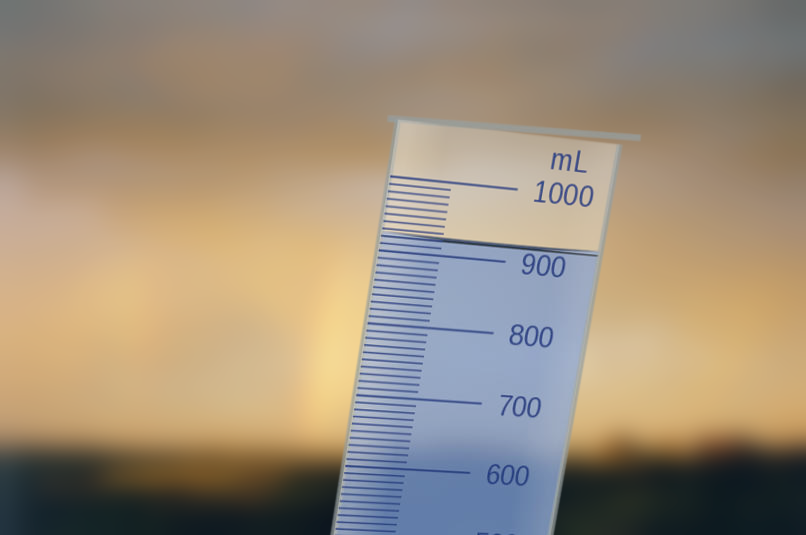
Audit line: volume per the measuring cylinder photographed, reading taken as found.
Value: 920 mL
